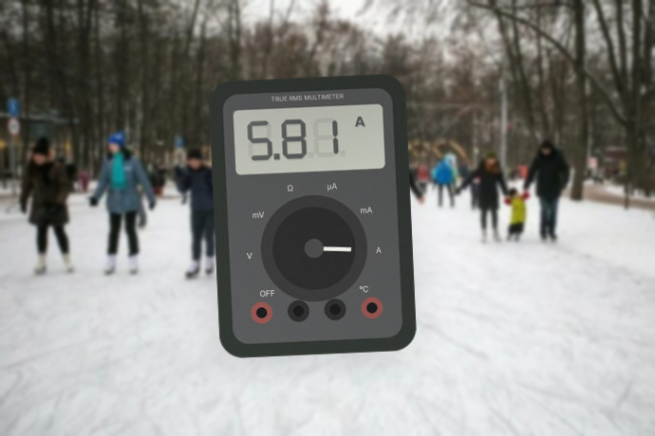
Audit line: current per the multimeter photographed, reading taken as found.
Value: 5.81 A
